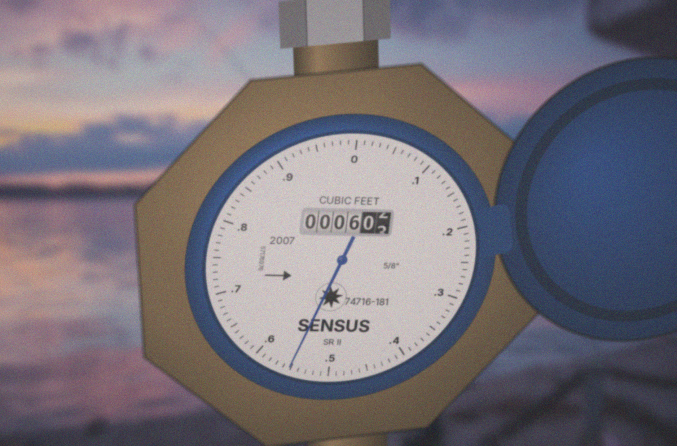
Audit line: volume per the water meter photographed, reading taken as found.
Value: 602.55 ft³
